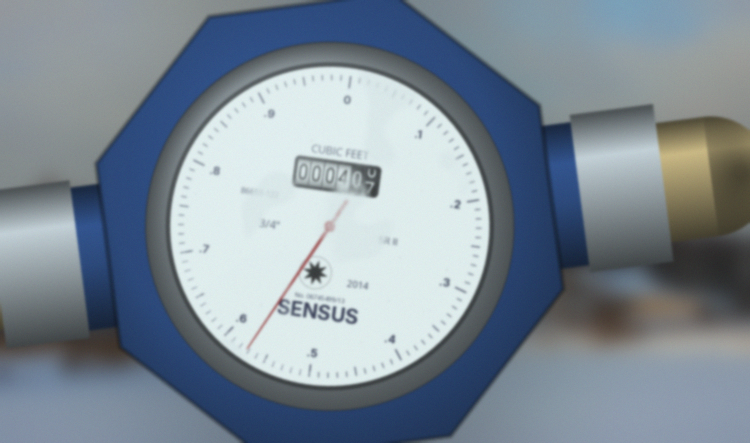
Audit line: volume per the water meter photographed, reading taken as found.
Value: 406.57 ft³
